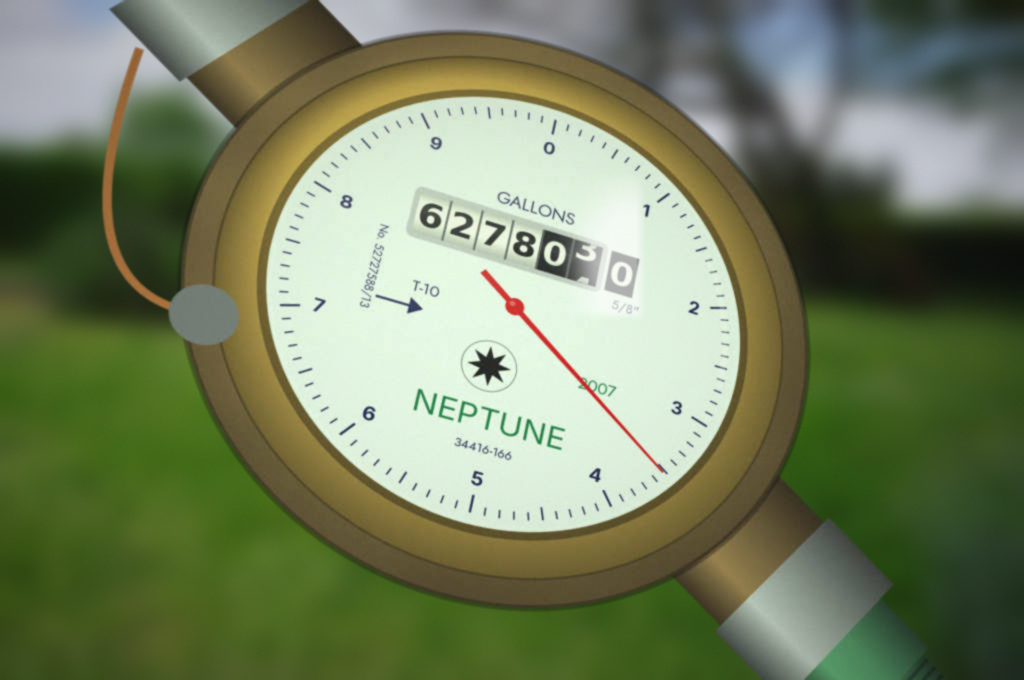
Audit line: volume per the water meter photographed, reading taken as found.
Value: 6278033.5 gal
